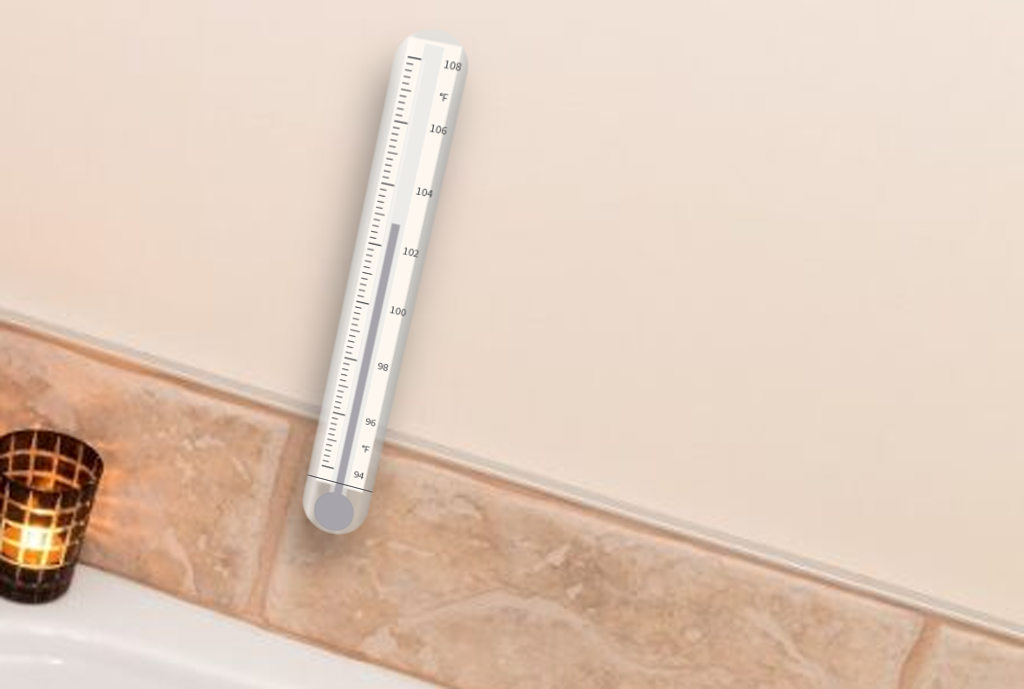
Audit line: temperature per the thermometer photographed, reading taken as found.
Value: 102.8 °F
